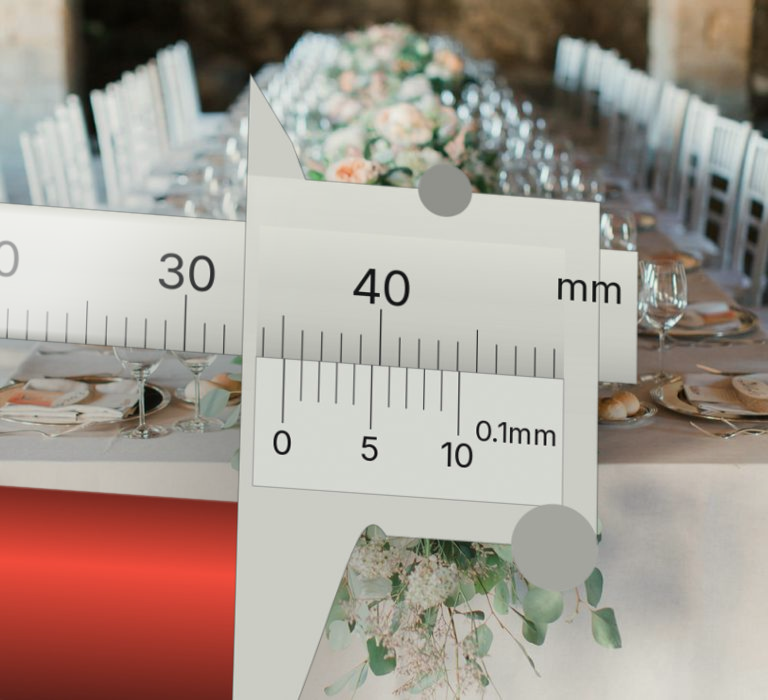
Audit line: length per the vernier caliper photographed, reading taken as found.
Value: 35.1 mm
